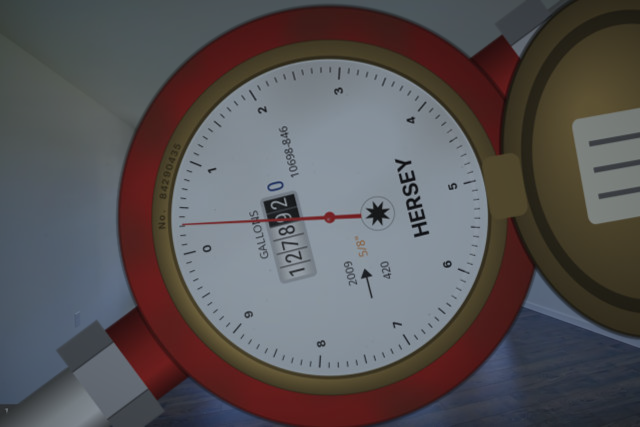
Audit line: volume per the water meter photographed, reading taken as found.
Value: 1278920.3 gal
